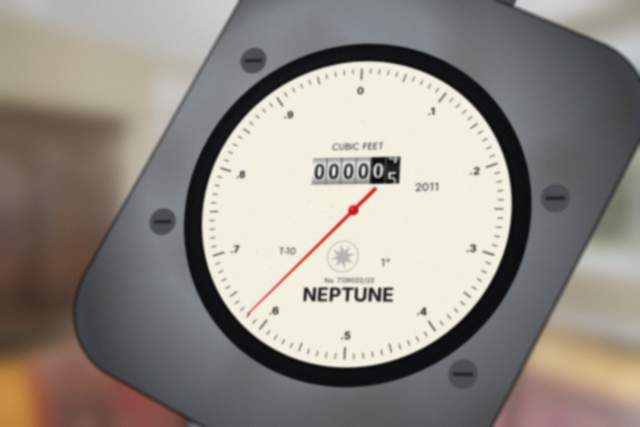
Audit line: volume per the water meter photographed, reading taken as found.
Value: 4.62 ft³
